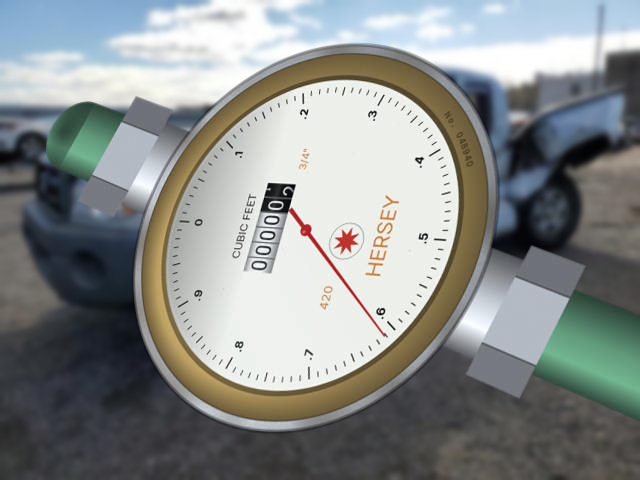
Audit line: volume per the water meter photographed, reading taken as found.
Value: 1.61 ft³
